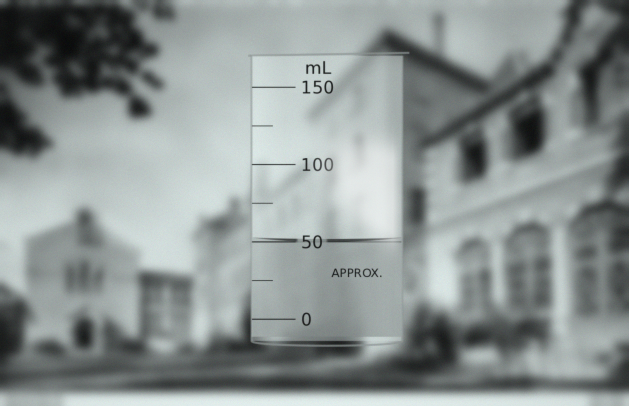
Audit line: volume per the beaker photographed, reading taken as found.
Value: 50 mL
